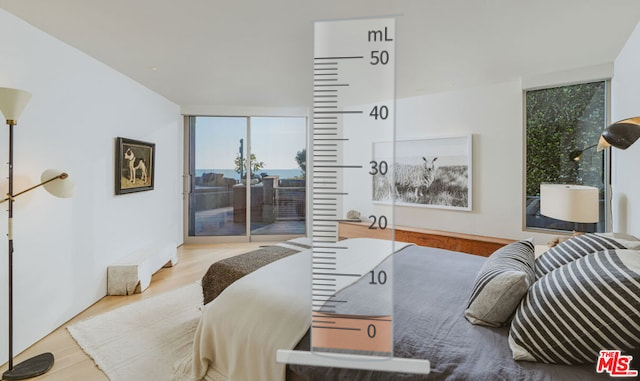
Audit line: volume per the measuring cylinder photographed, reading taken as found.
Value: 2 mL
